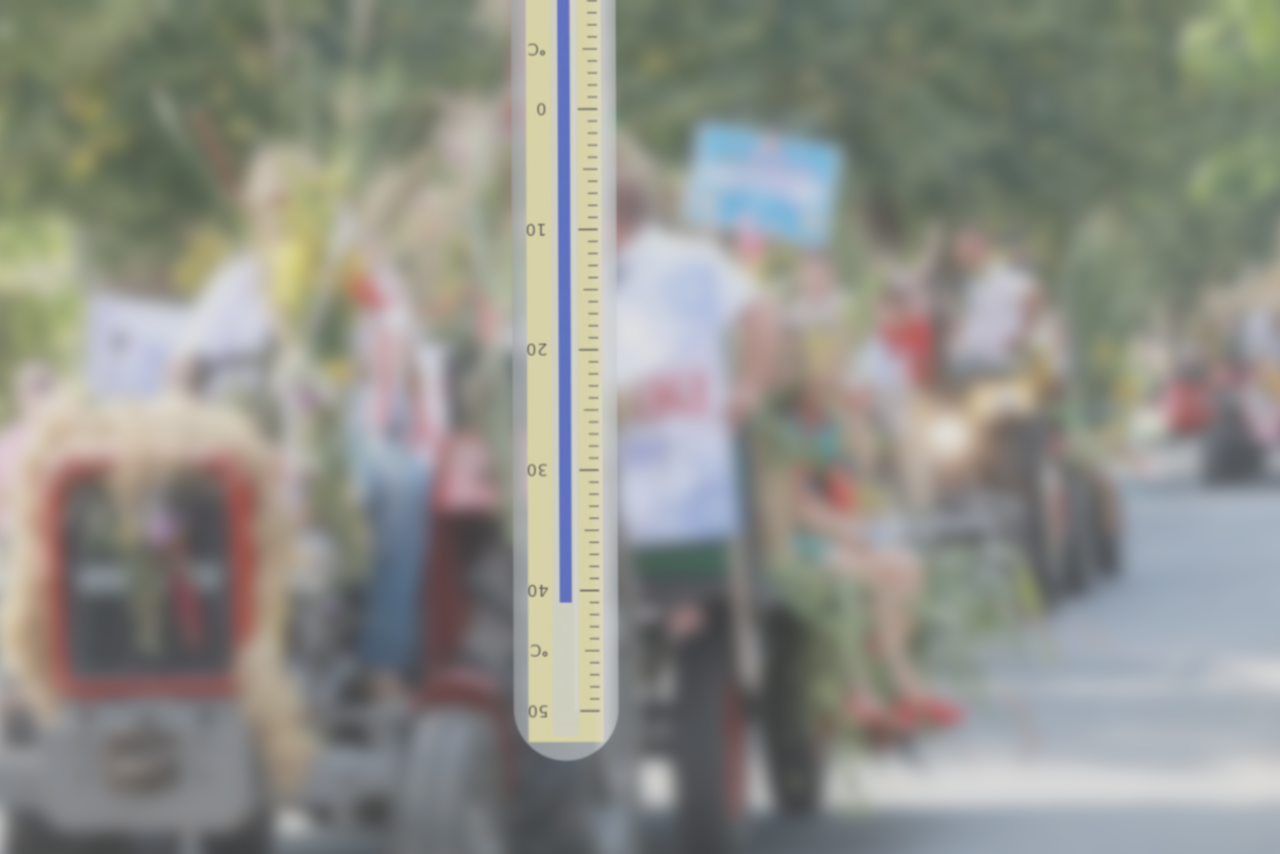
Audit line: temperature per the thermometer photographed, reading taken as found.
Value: 41 °C
